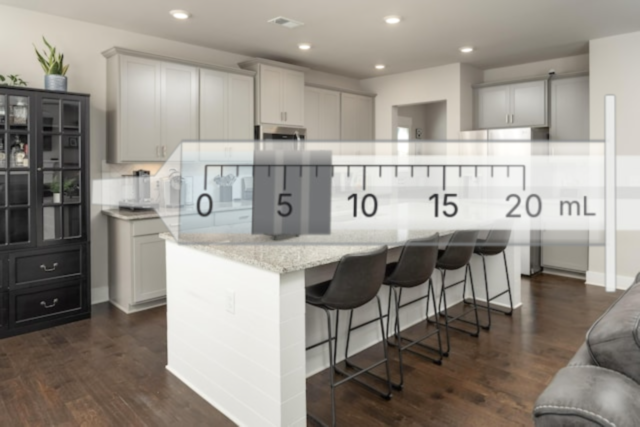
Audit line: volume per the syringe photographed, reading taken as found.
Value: 3 mL
